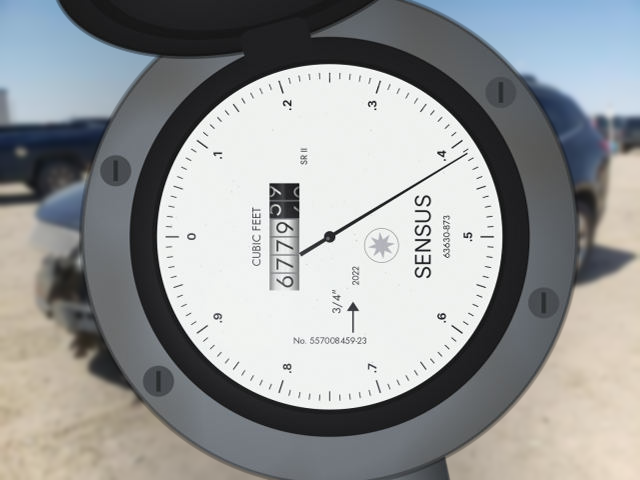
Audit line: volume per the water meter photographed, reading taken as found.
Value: 677959.41 ft³
